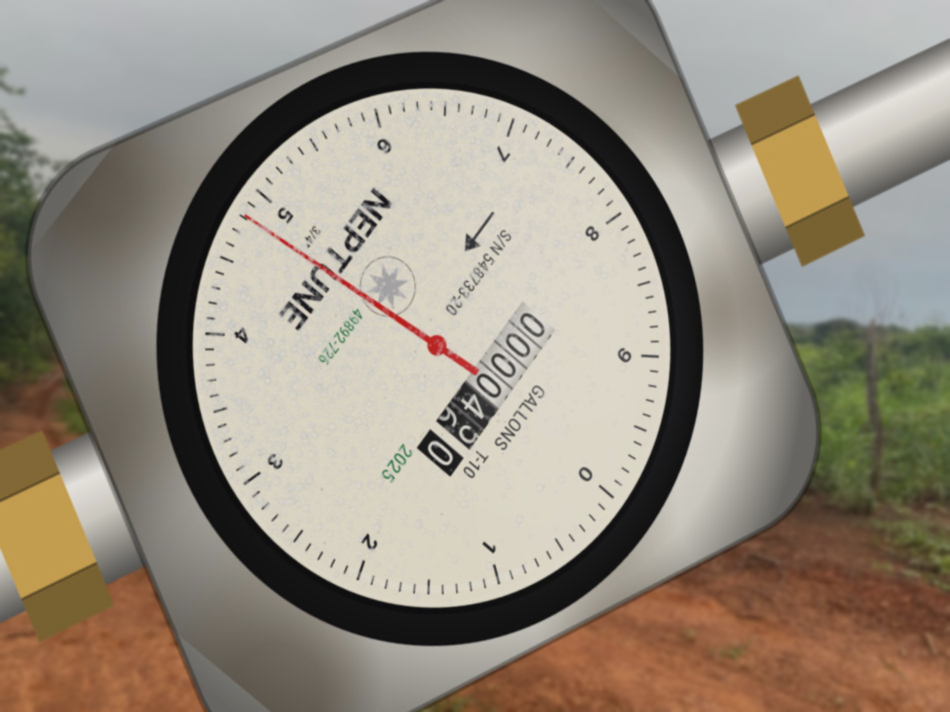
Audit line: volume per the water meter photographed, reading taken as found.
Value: 454.8 gal
